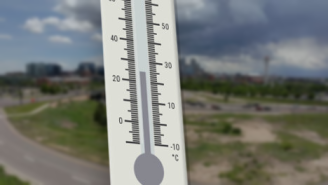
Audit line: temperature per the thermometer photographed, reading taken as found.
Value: 25 °C
